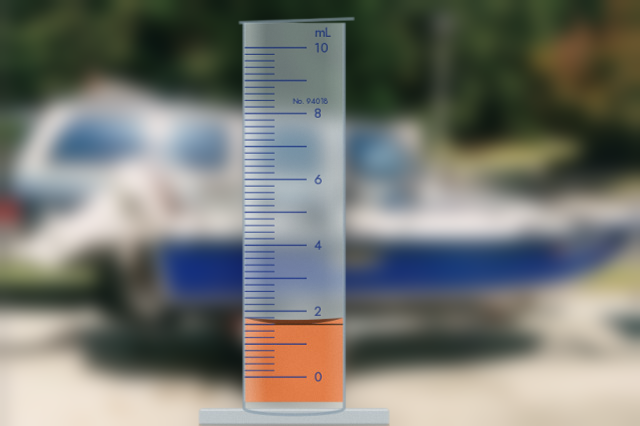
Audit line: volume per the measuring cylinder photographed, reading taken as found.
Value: 1.6 mL
